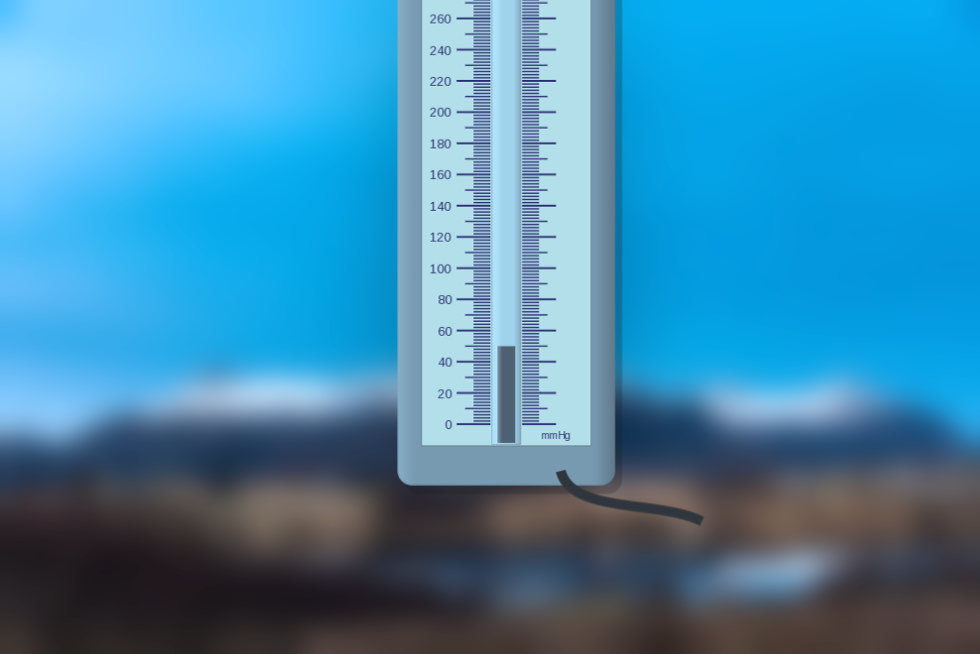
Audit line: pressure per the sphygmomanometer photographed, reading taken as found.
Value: 50 mmHg
